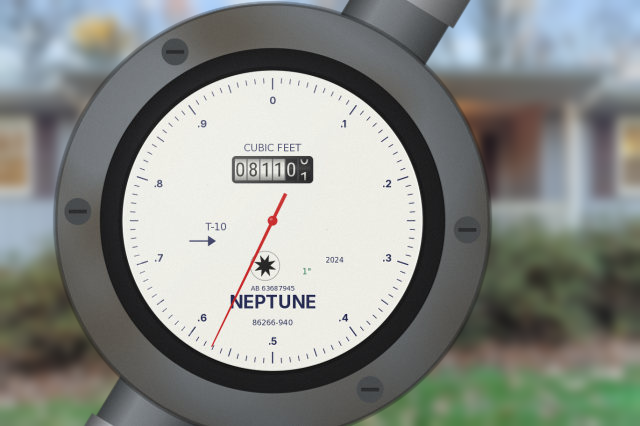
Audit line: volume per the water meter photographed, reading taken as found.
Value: 81100.57 ft³
